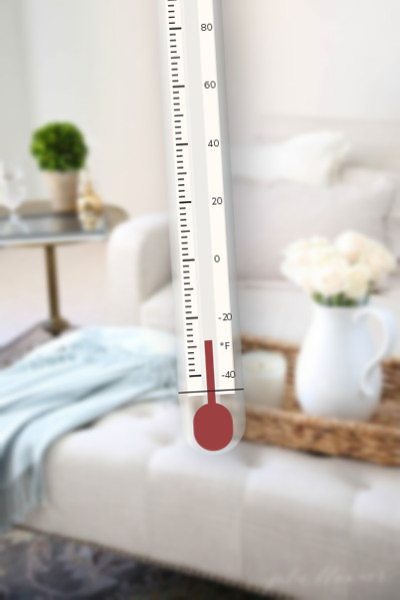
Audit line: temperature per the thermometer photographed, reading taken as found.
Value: -28 °F
